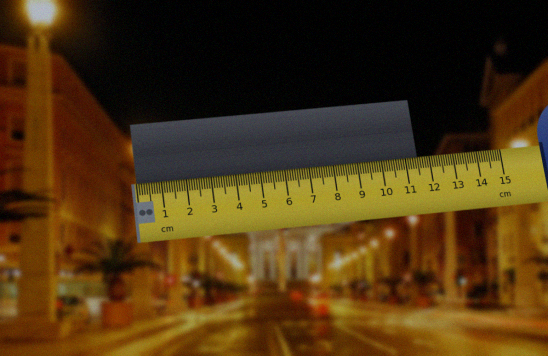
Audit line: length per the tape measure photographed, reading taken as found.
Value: 11.5 cm
